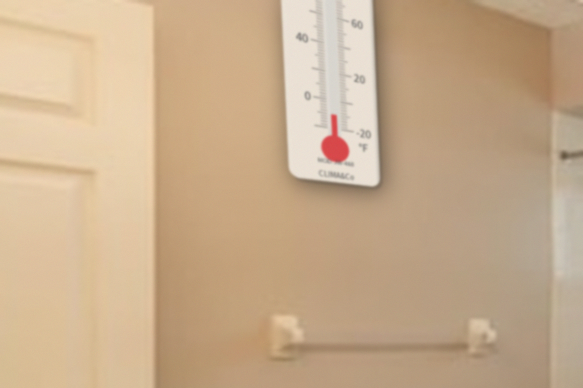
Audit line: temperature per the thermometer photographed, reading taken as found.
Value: -10 °F
